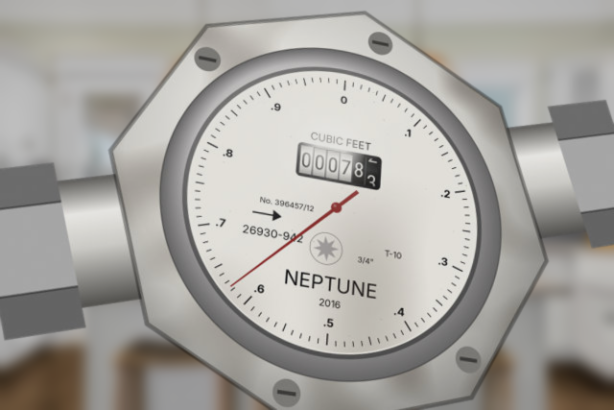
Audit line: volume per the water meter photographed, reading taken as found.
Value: 782.62 ft³
